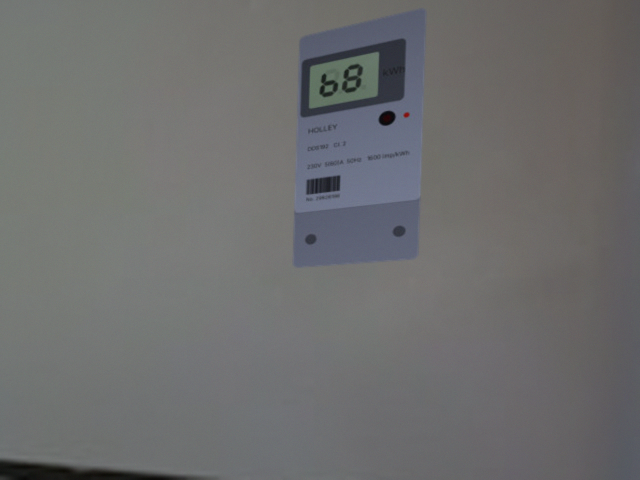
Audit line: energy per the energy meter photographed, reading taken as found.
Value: 68 kWh
